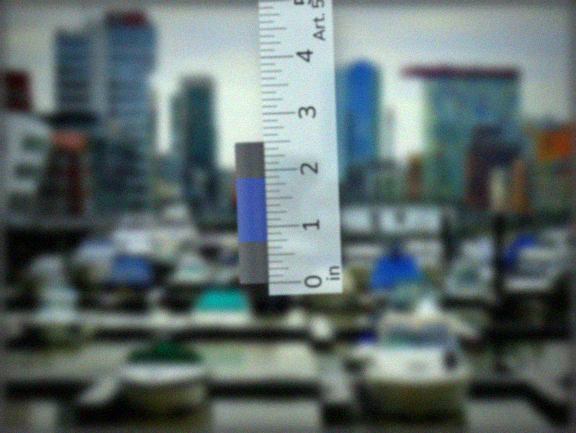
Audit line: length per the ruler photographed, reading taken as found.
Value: 2.5 in
